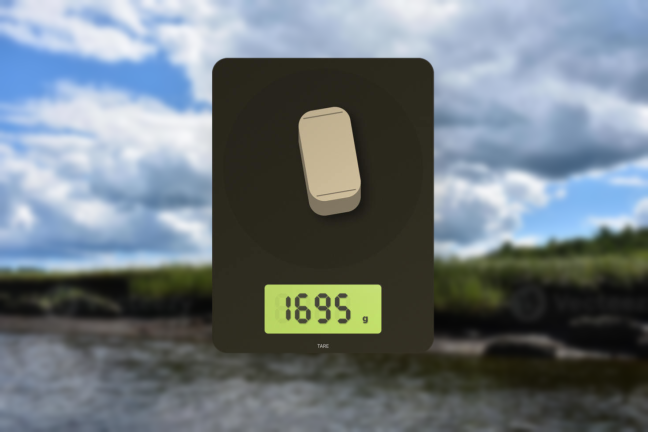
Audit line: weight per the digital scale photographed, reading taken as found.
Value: 1695 g
